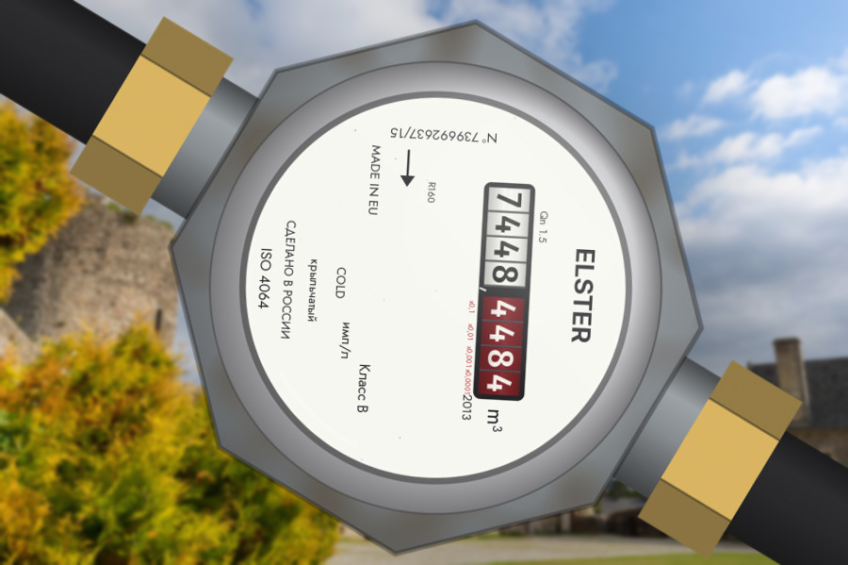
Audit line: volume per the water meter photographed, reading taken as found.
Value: 7448.4484 m³
